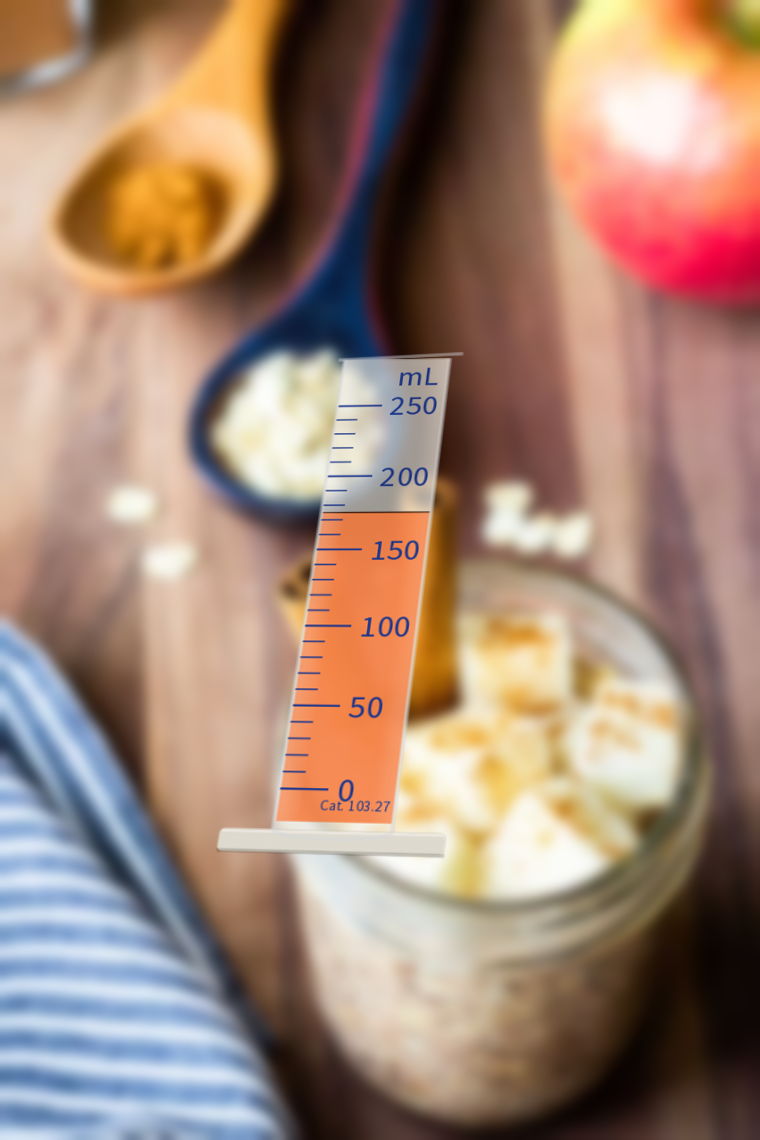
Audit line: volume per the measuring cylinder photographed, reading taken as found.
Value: 175 mL
